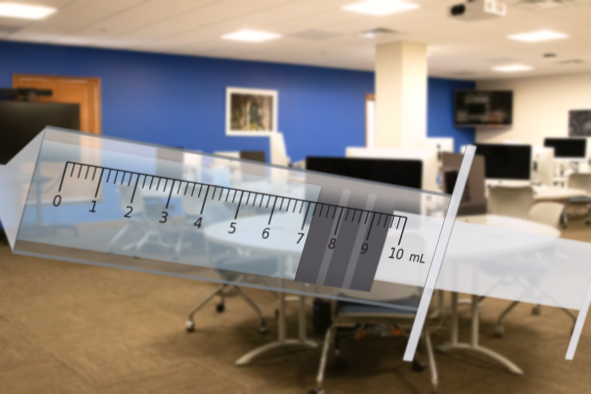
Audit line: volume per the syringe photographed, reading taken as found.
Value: 7.2 mL
